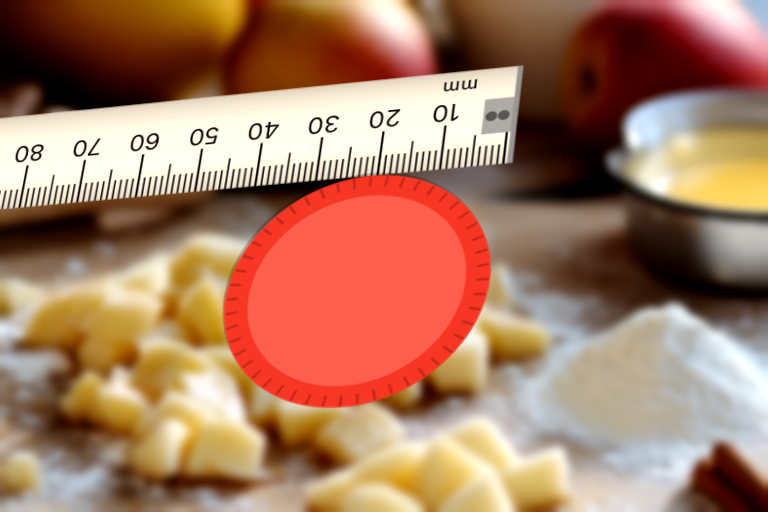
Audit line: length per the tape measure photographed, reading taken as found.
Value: 42 mm
